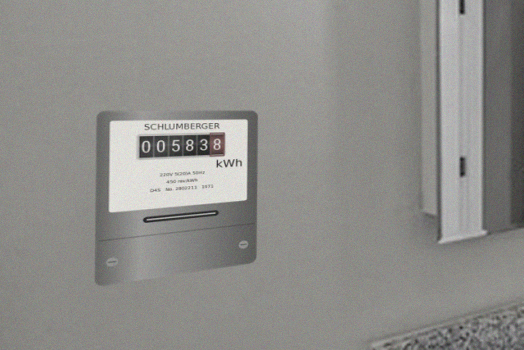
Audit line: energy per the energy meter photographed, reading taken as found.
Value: 583.8 kWh
